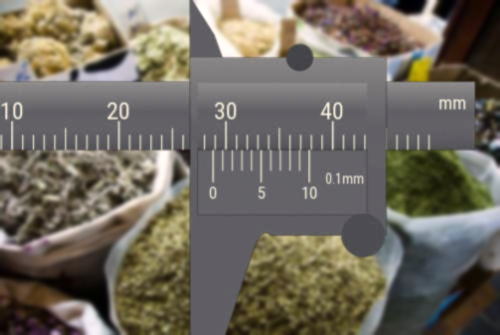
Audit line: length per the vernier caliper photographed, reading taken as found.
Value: 28.8 mm
